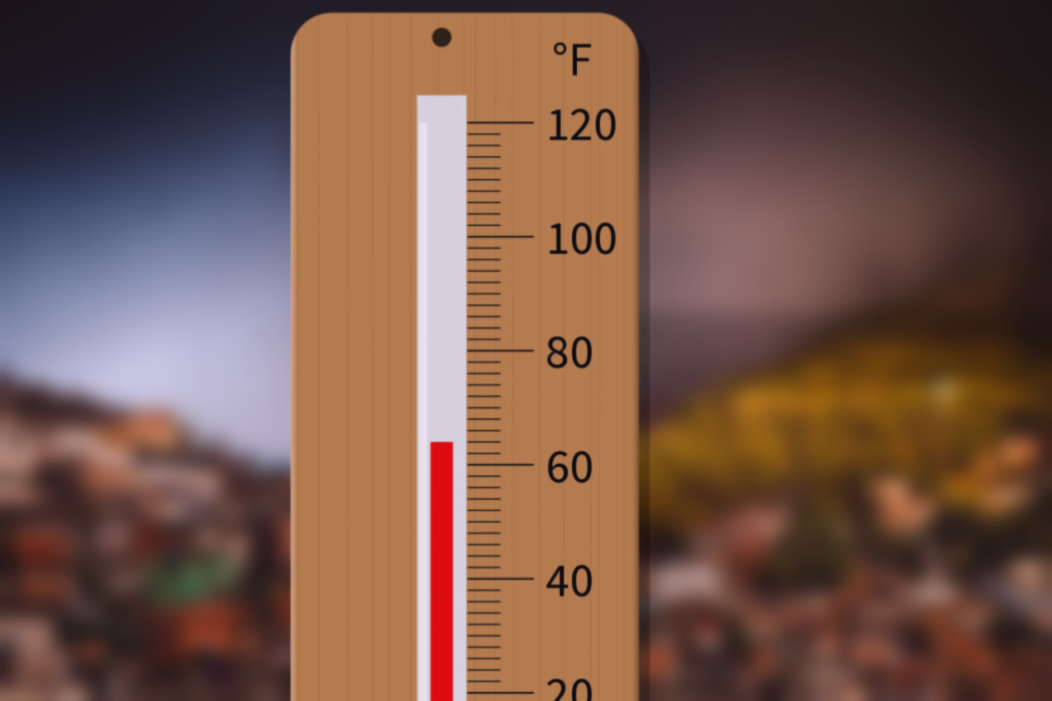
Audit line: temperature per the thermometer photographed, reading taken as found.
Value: 64 °F
